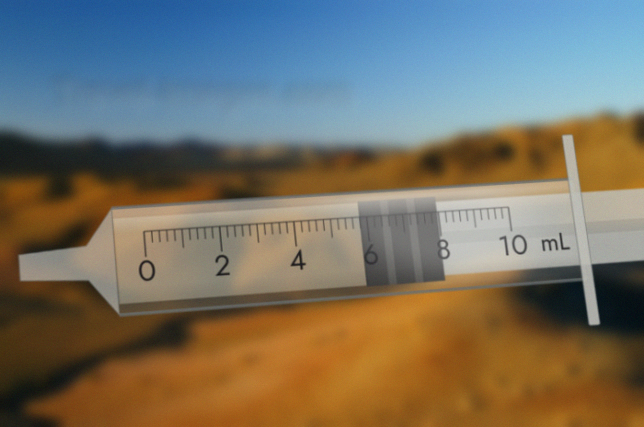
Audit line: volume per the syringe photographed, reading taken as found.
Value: 5.8 mL
